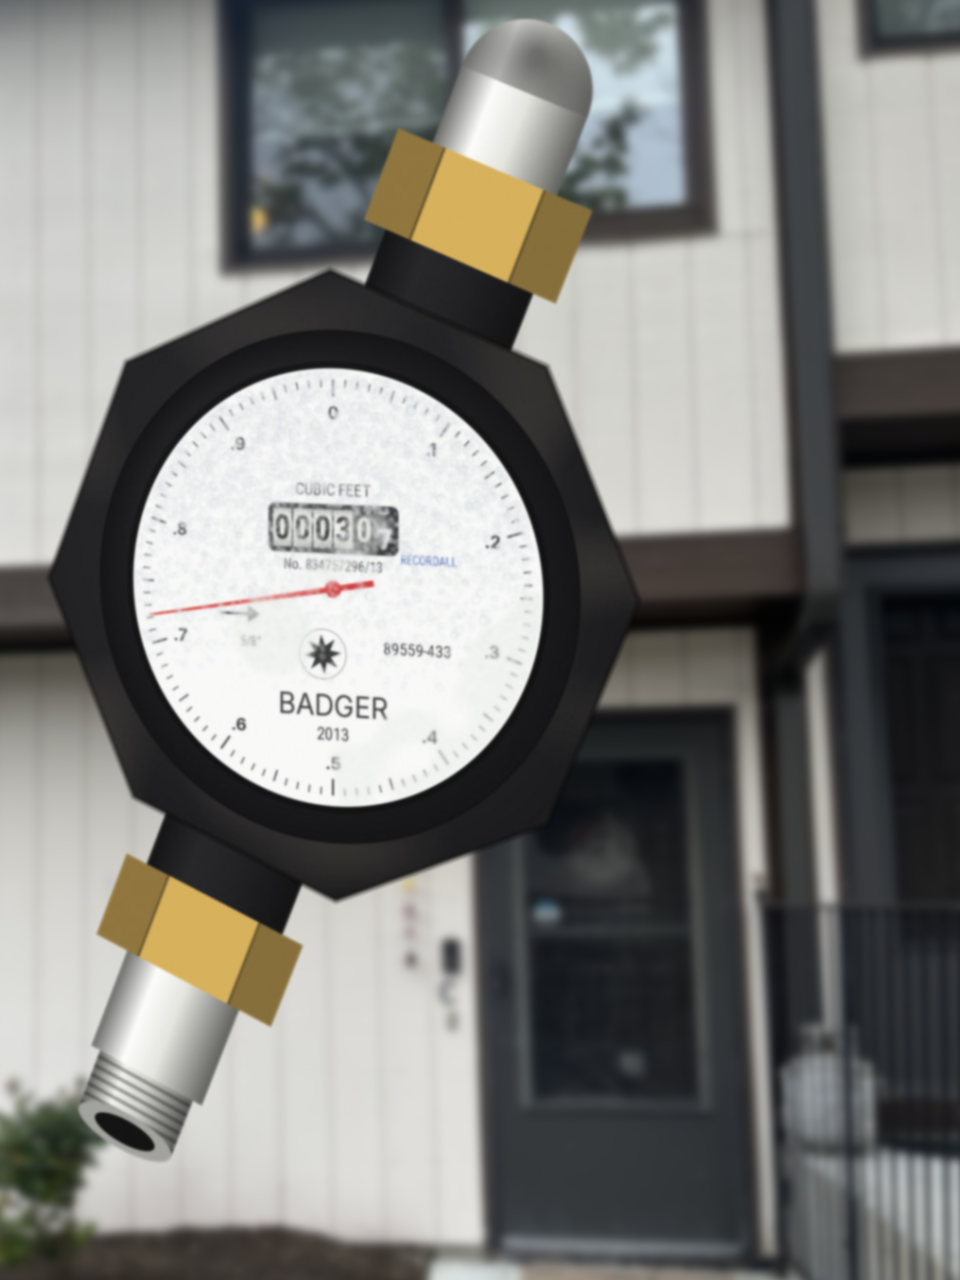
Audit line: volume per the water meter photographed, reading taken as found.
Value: 306.72 ft³
